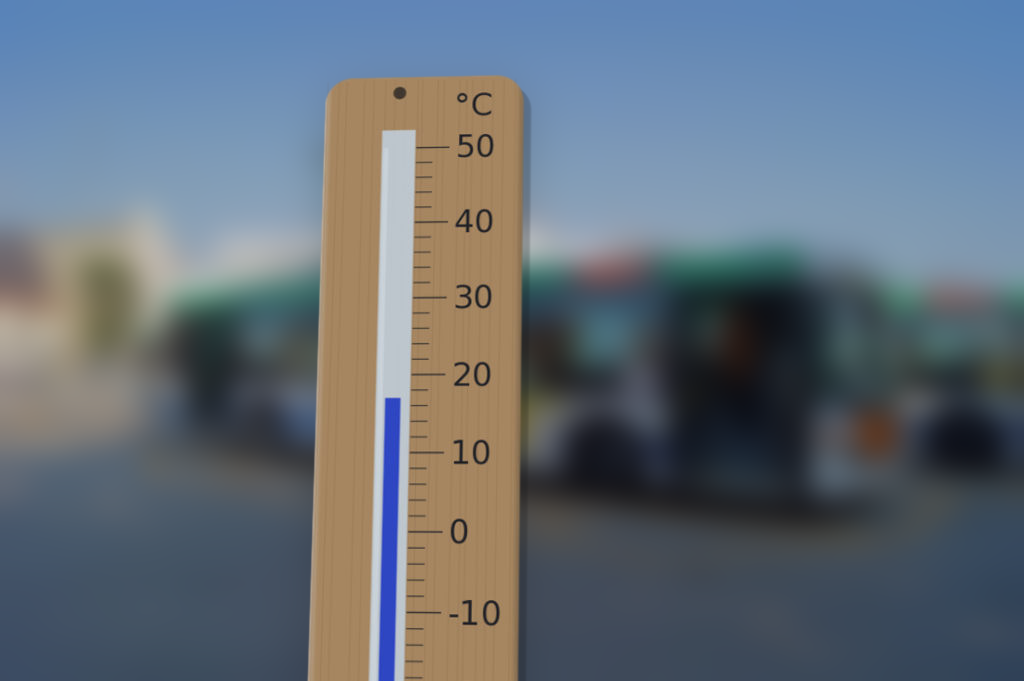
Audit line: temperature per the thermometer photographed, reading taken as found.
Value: 17 °C
